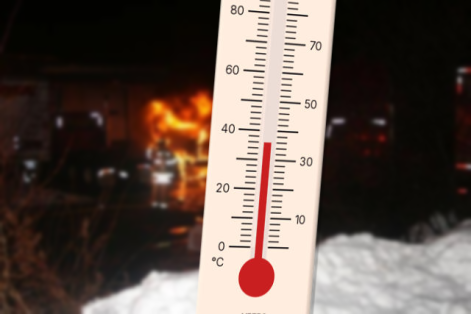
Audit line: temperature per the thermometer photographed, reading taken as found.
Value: 36 °C
